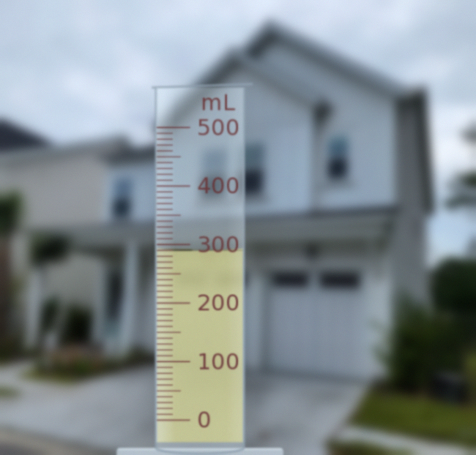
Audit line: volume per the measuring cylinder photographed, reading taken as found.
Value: 290 mL
